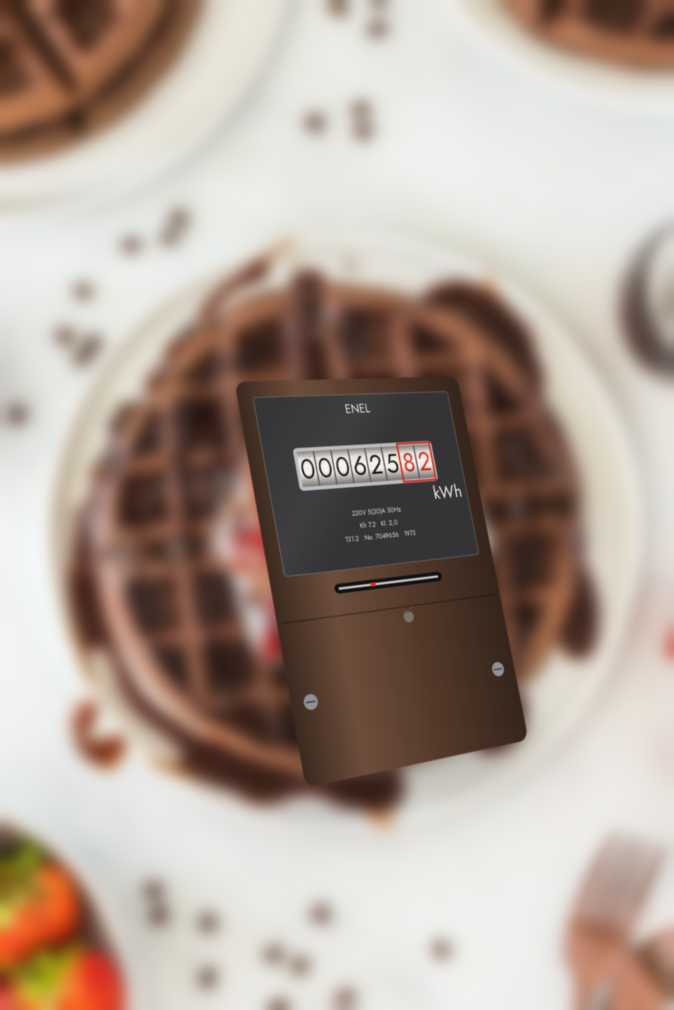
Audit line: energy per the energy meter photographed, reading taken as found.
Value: 625.82 kWh
